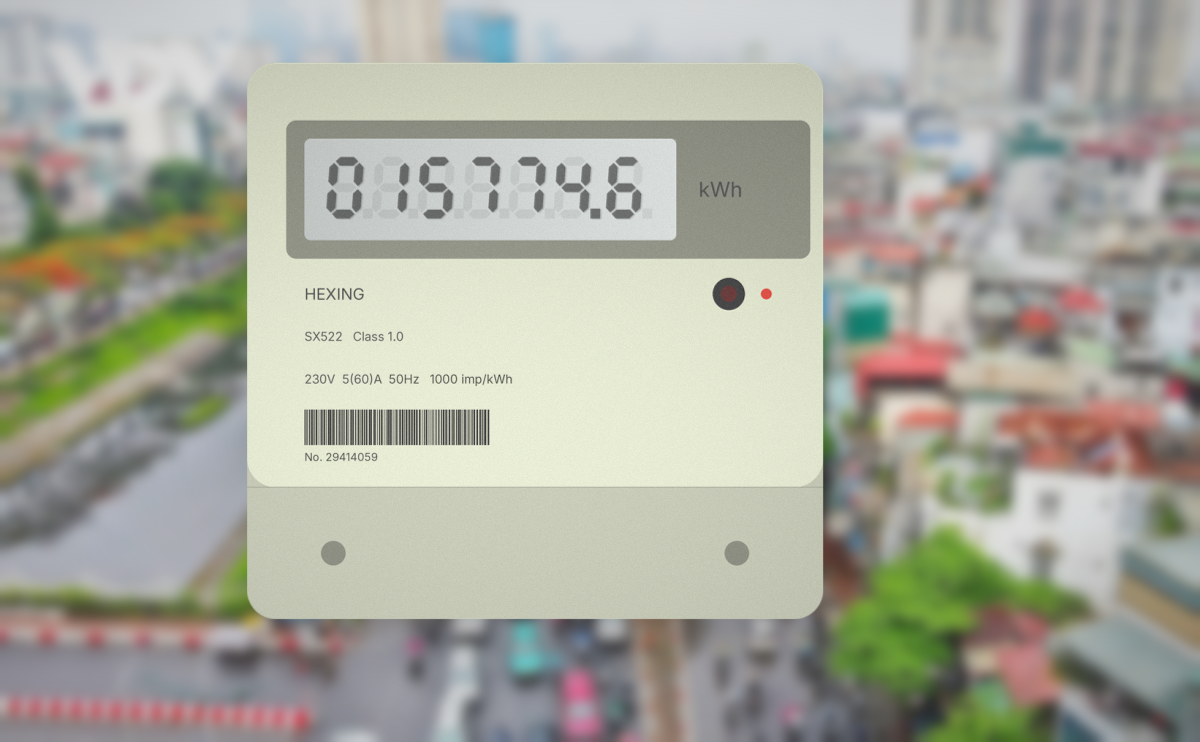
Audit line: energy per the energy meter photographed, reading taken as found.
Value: 15774.6 kWh
